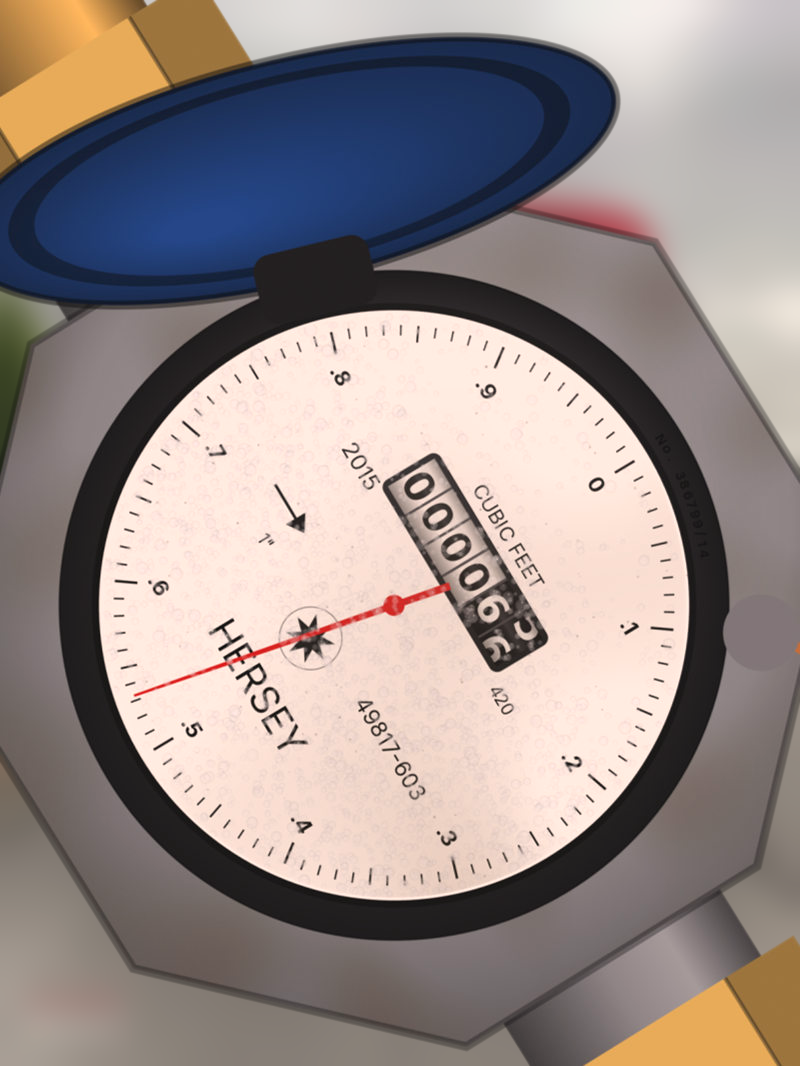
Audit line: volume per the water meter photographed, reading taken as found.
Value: 65.53 ft³
